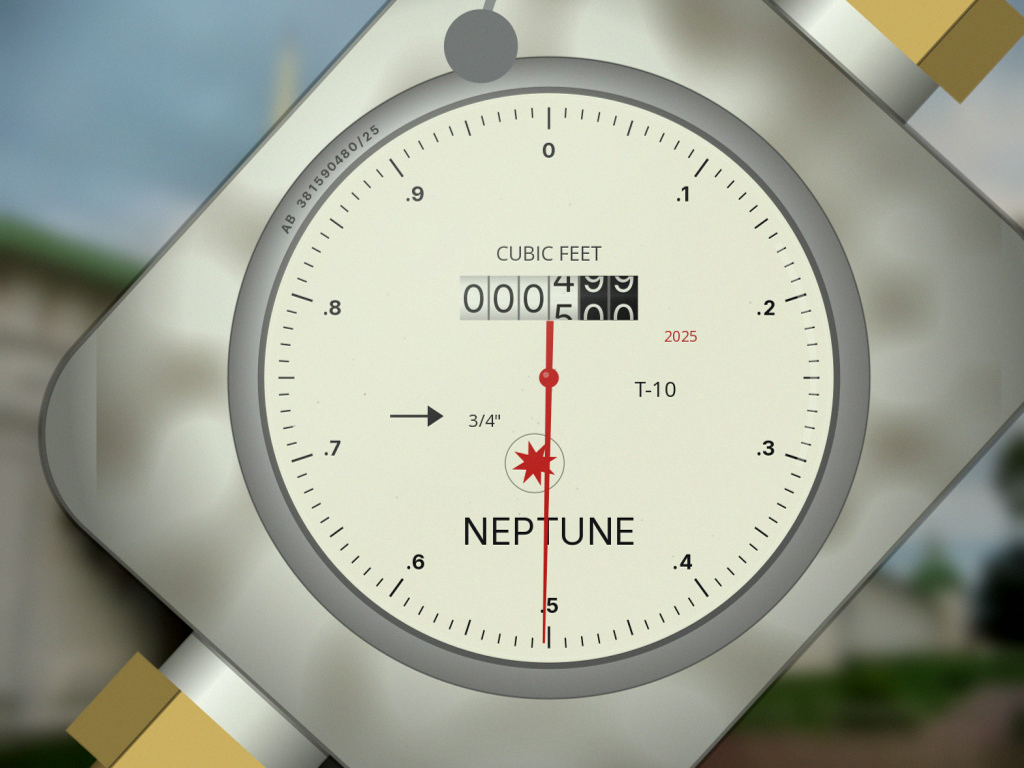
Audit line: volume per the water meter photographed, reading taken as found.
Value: 499.50 ft³
